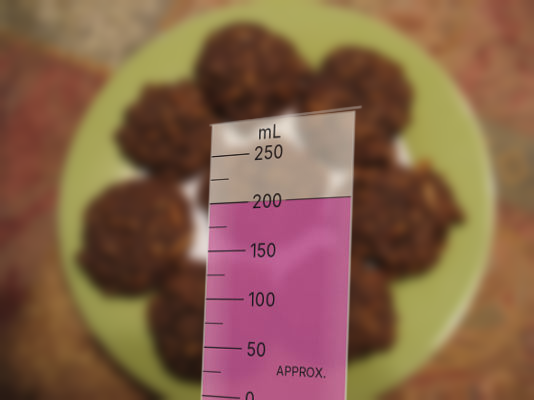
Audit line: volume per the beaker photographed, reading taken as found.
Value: 200 mL
